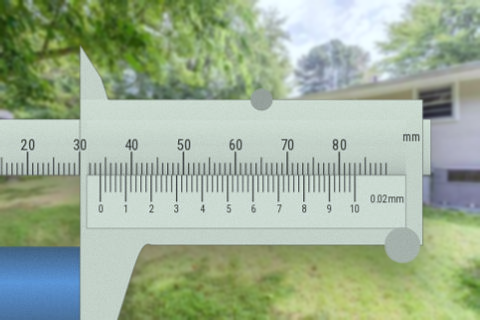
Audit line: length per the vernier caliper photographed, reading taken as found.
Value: 34.0 mm
